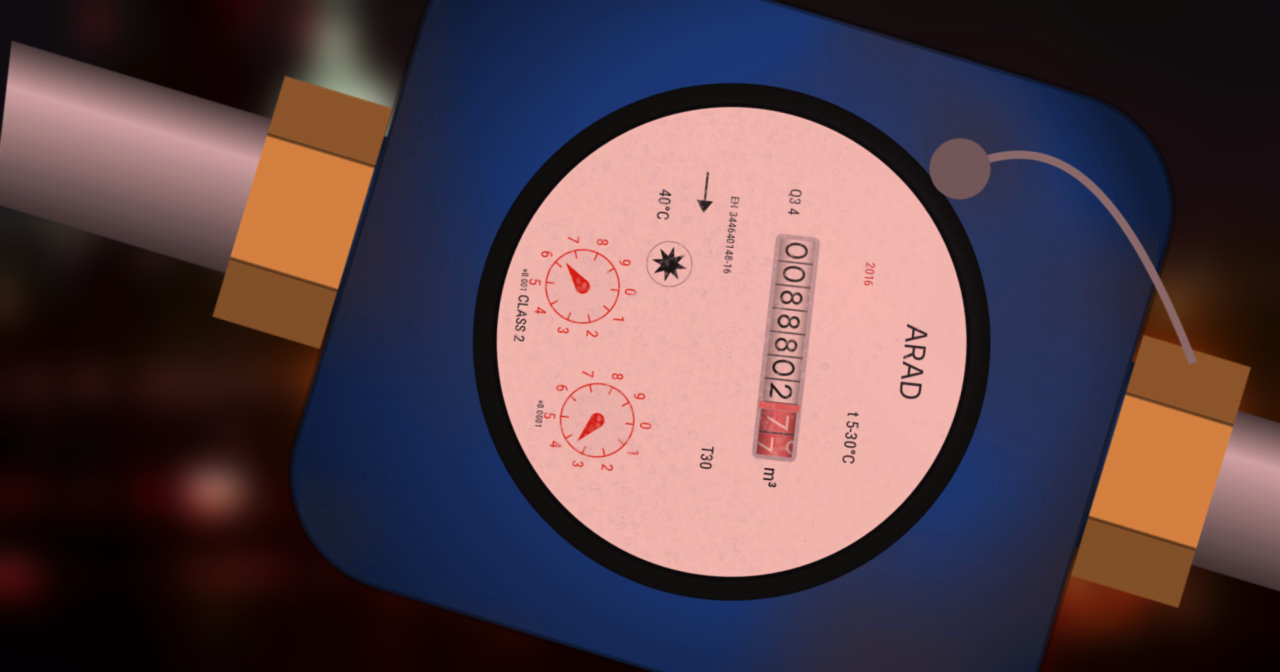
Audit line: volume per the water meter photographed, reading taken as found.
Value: 88802.7663 m³
